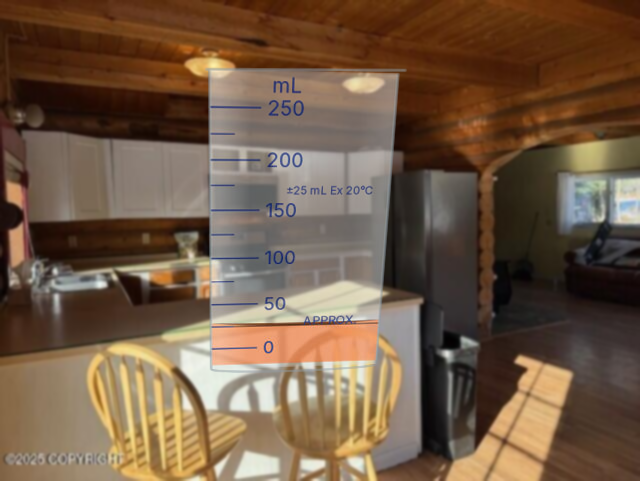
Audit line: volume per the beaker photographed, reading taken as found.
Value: 25 mL
